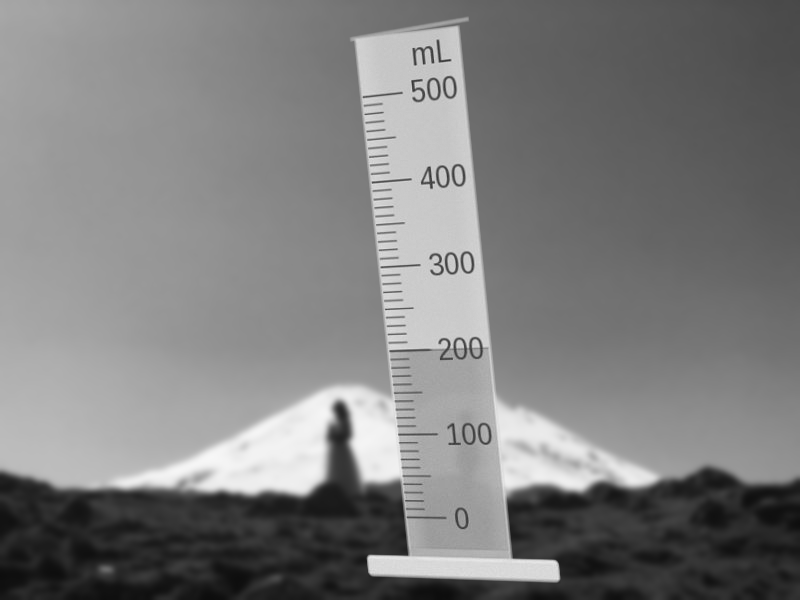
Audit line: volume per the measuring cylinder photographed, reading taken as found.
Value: 200 mL
